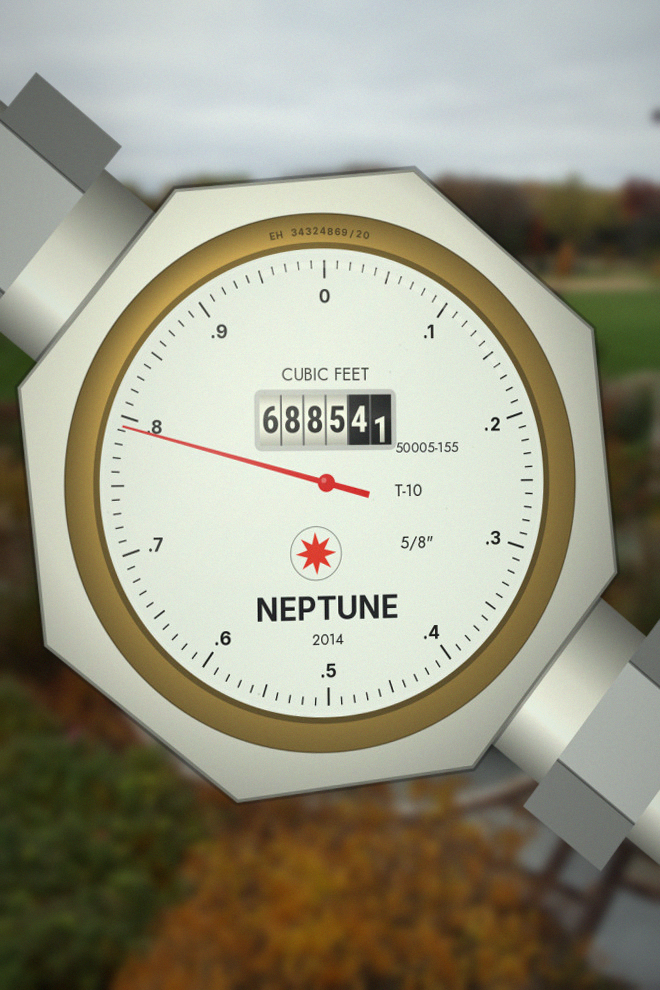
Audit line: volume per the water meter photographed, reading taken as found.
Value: 688540.79 ft³
